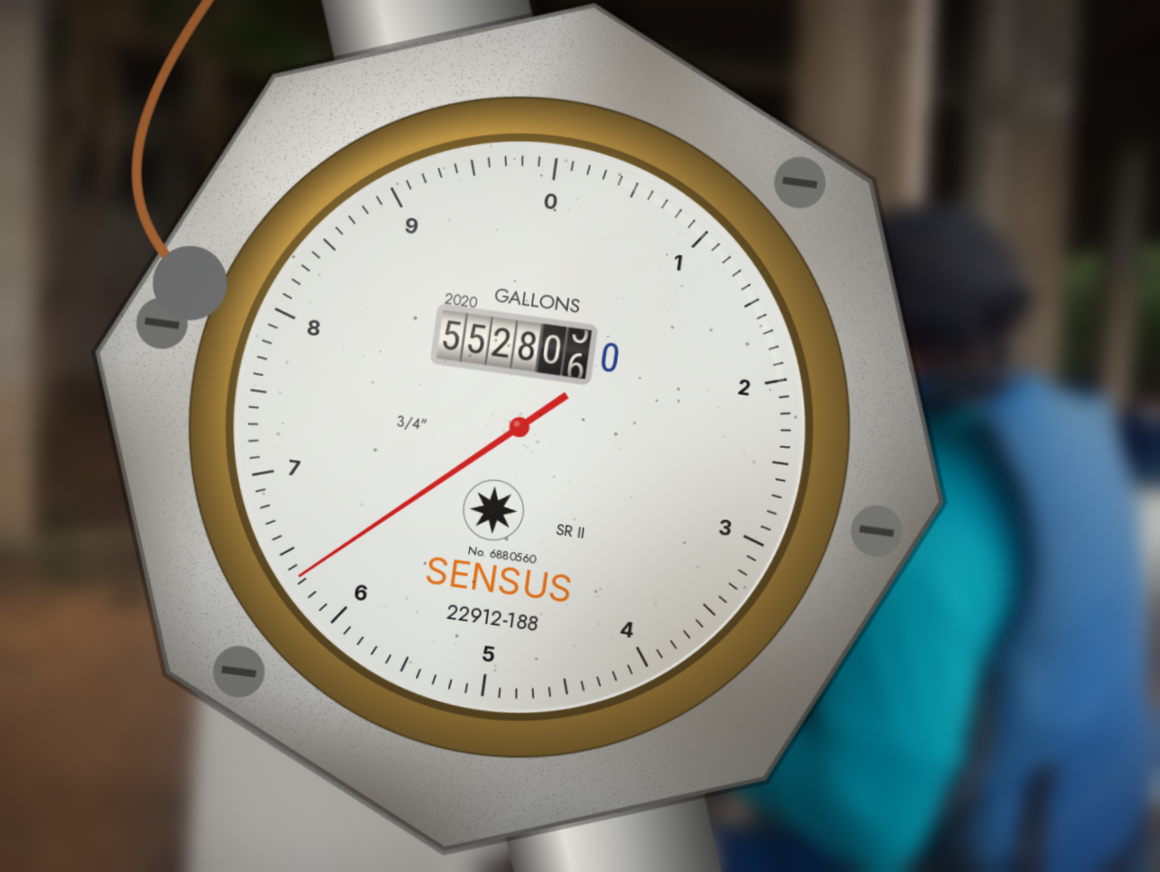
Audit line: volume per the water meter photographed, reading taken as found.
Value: 5528056.3 gal
